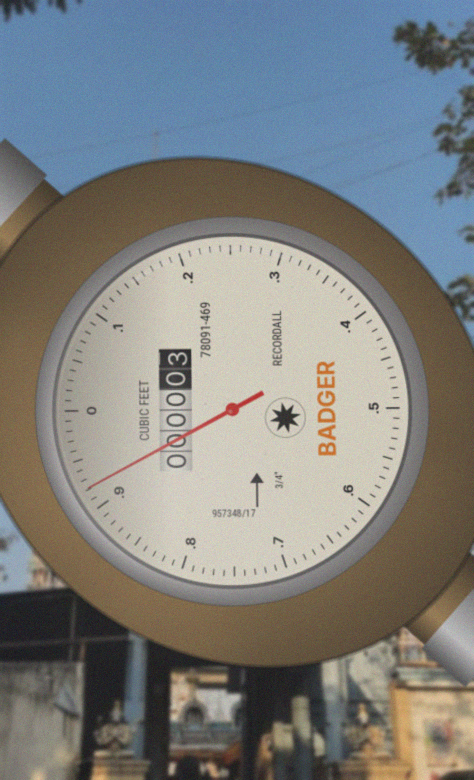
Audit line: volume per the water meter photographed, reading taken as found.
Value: 2.92 ft³
